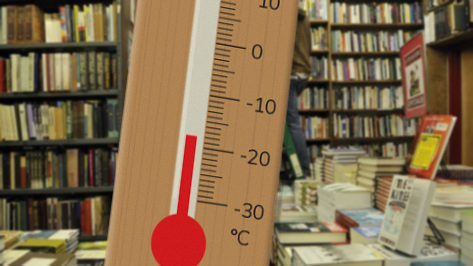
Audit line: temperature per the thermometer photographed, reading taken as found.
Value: -18 °C
